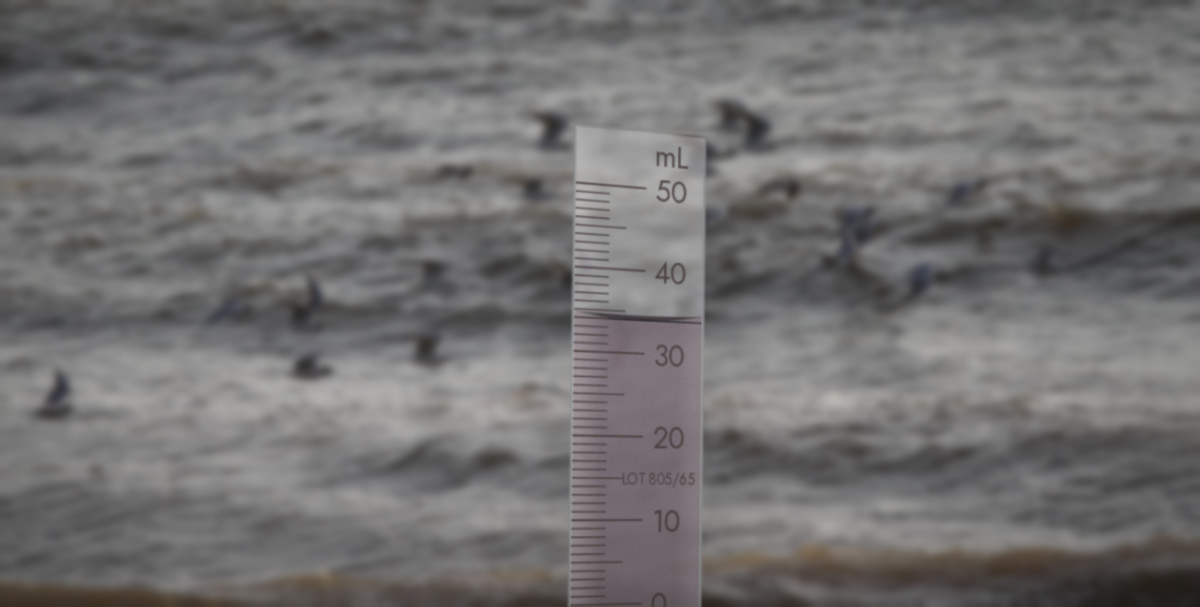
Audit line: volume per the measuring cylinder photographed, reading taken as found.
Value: 34 mL
